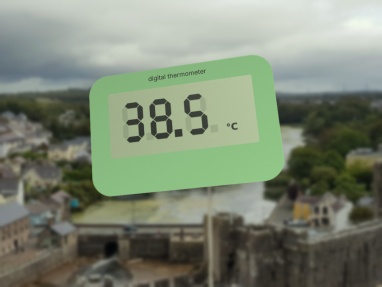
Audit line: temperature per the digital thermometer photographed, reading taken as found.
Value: 38.5 °C
